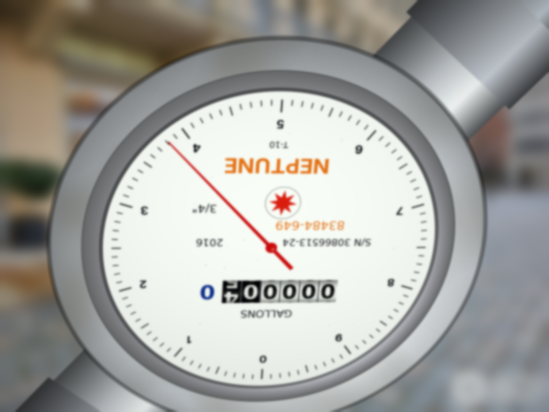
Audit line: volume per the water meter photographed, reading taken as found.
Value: 43.8 gal
